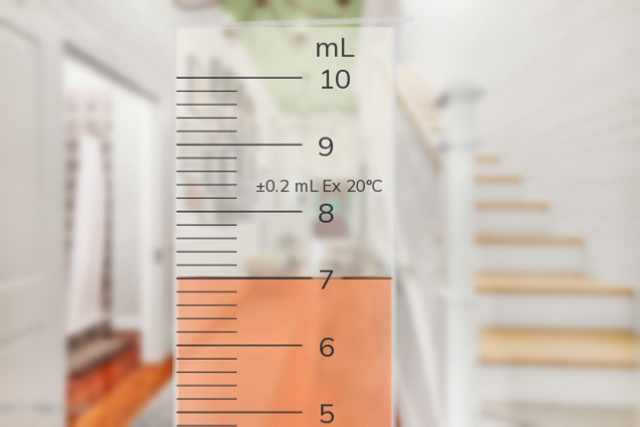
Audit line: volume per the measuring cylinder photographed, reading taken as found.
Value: 7 mL
